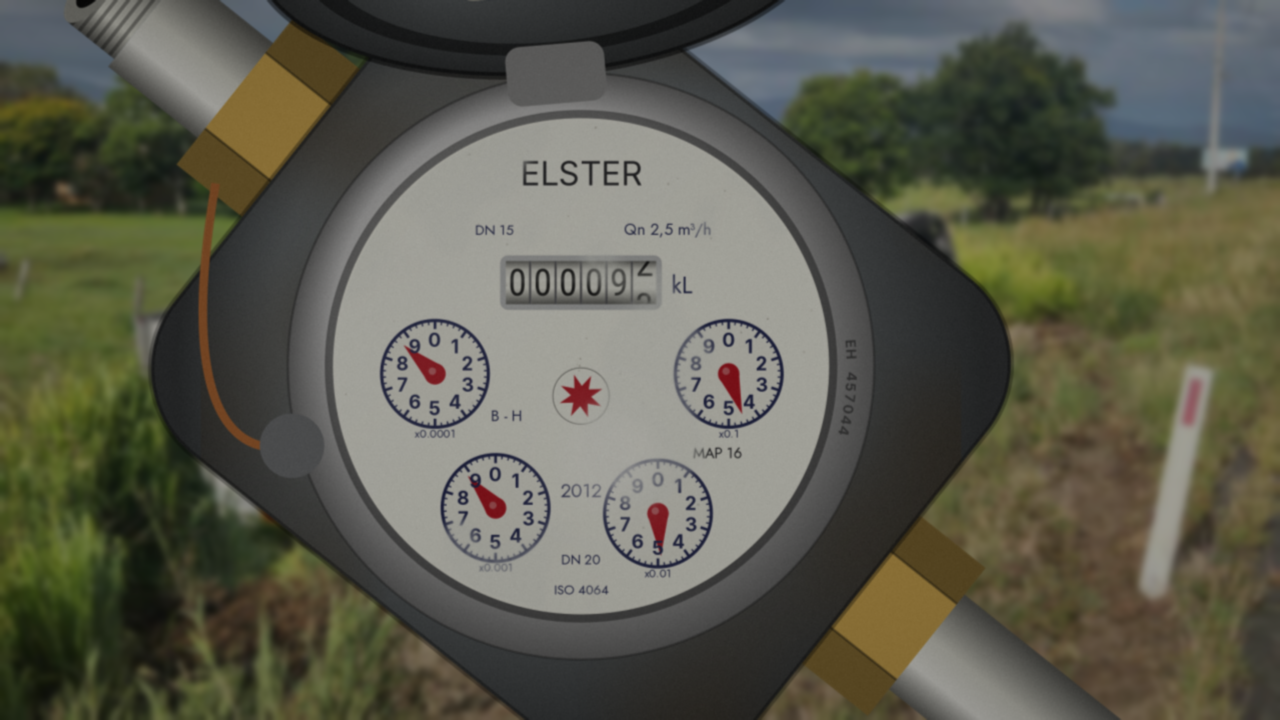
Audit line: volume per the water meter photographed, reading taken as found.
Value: 92.4488 kL
